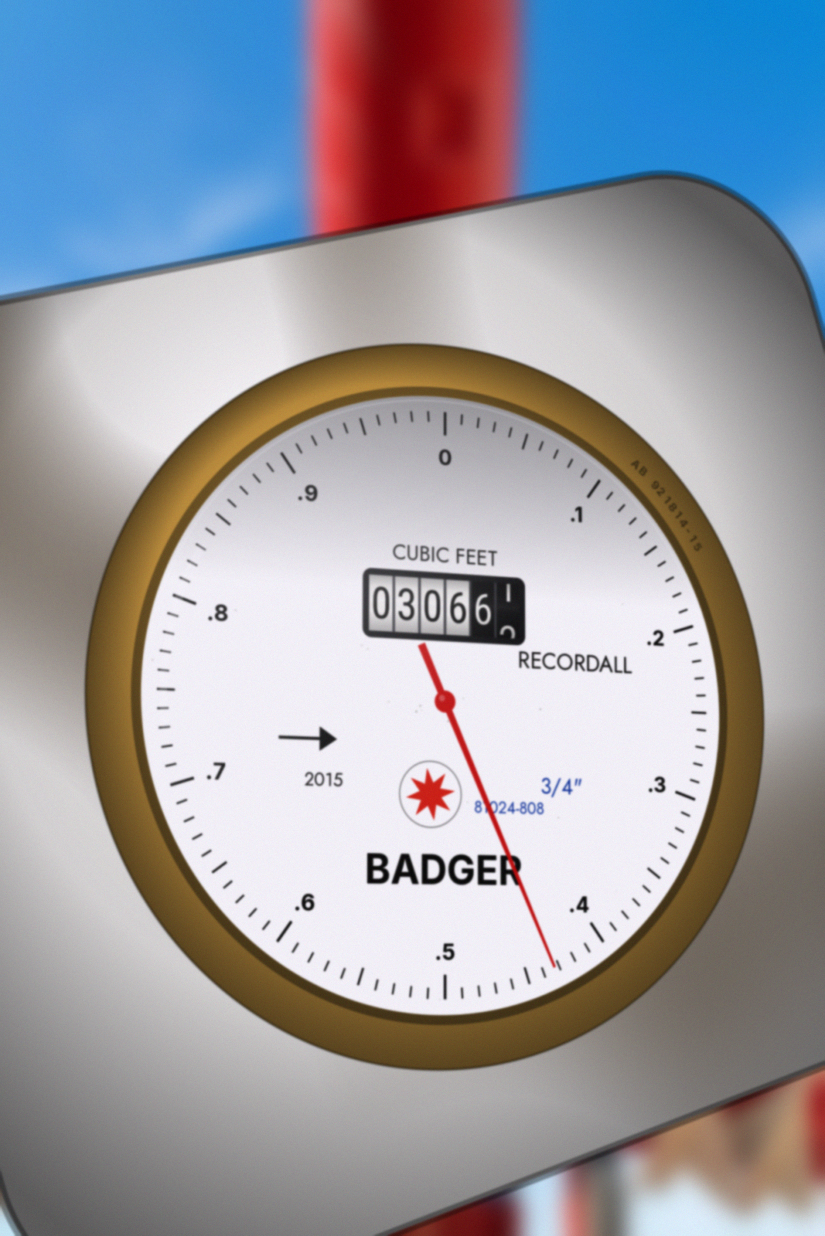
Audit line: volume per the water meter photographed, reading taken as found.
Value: 30661.43 ft³
